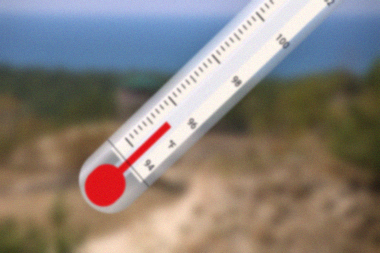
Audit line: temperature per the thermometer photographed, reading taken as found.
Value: 95.4 °F
